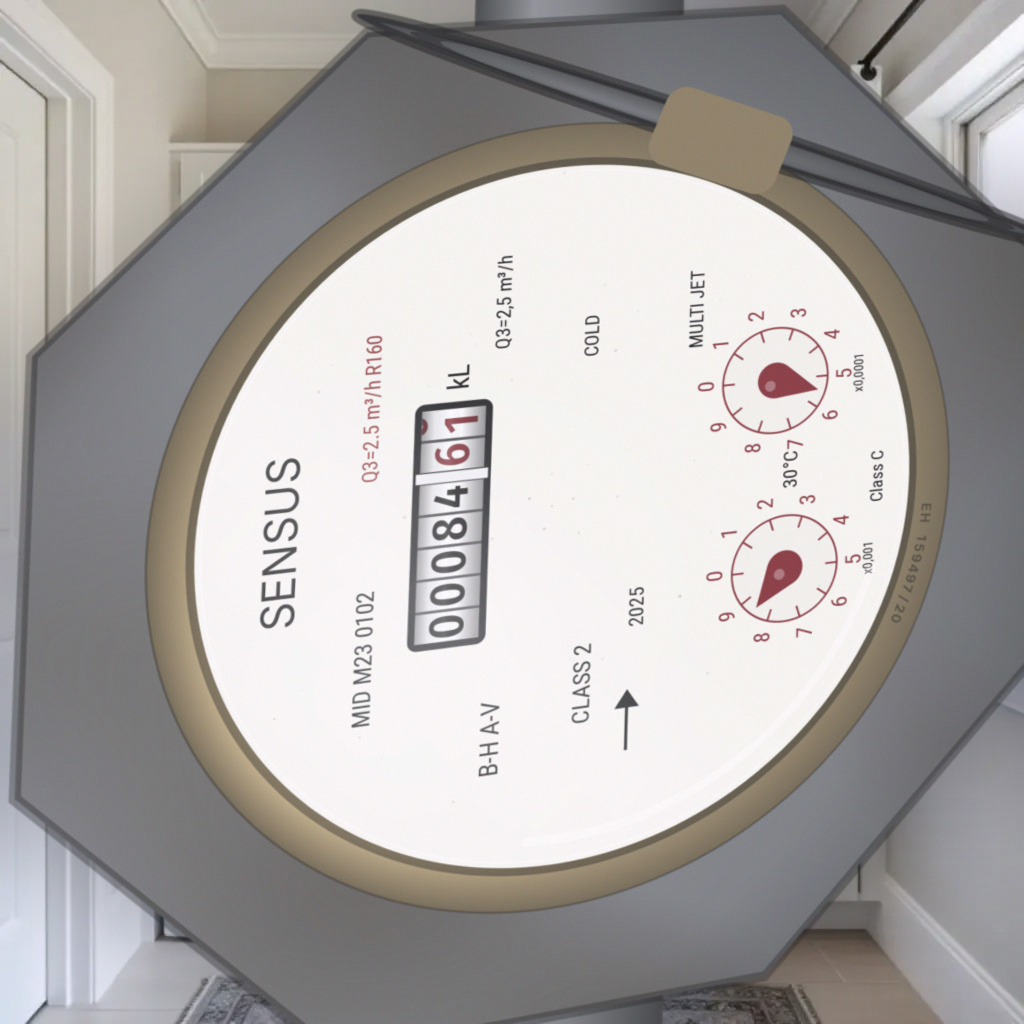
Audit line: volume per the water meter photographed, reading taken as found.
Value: 84.6085 kL
